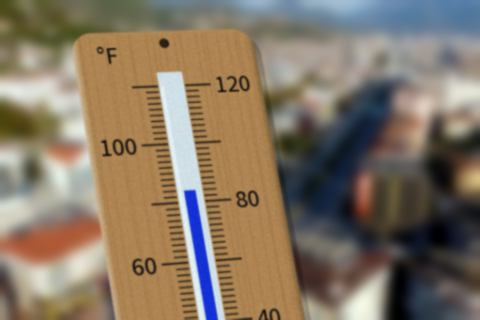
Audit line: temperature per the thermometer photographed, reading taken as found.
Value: 84 °F
